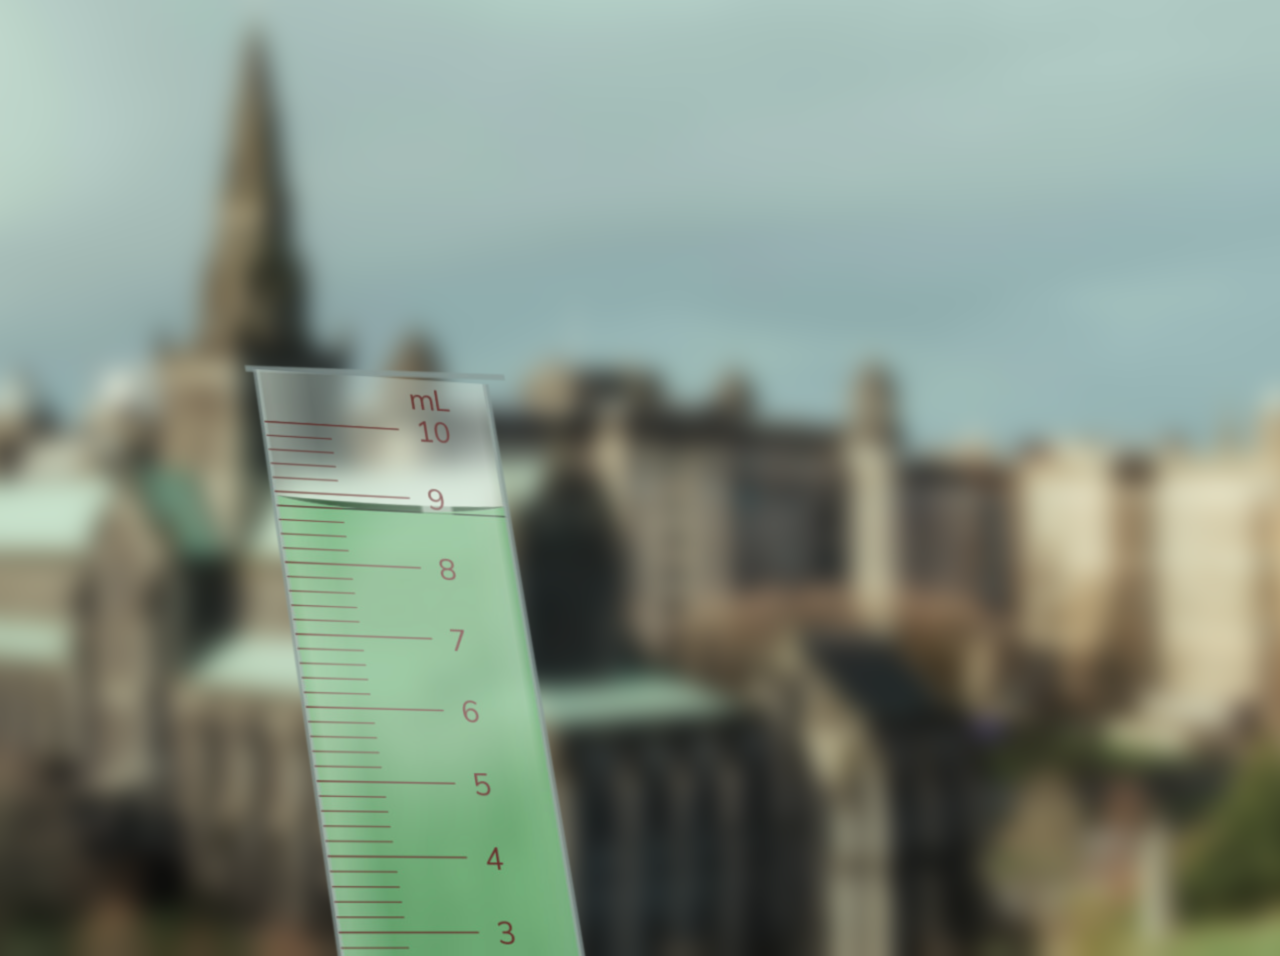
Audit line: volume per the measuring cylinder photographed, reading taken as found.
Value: 8.8 mL
